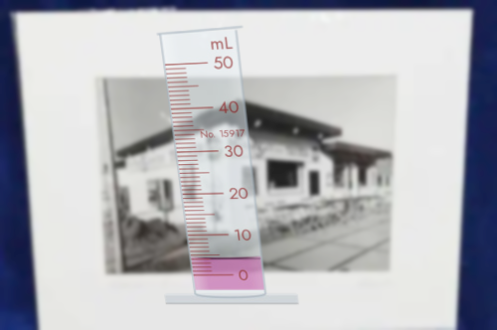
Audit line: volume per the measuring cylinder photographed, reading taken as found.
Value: 4 mL
